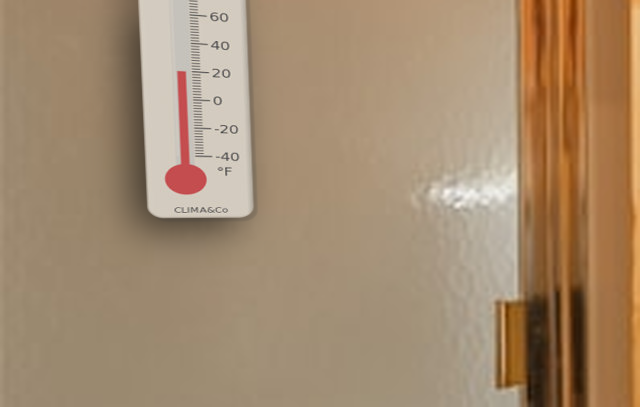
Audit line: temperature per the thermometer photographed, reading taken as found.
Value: 20 °F
